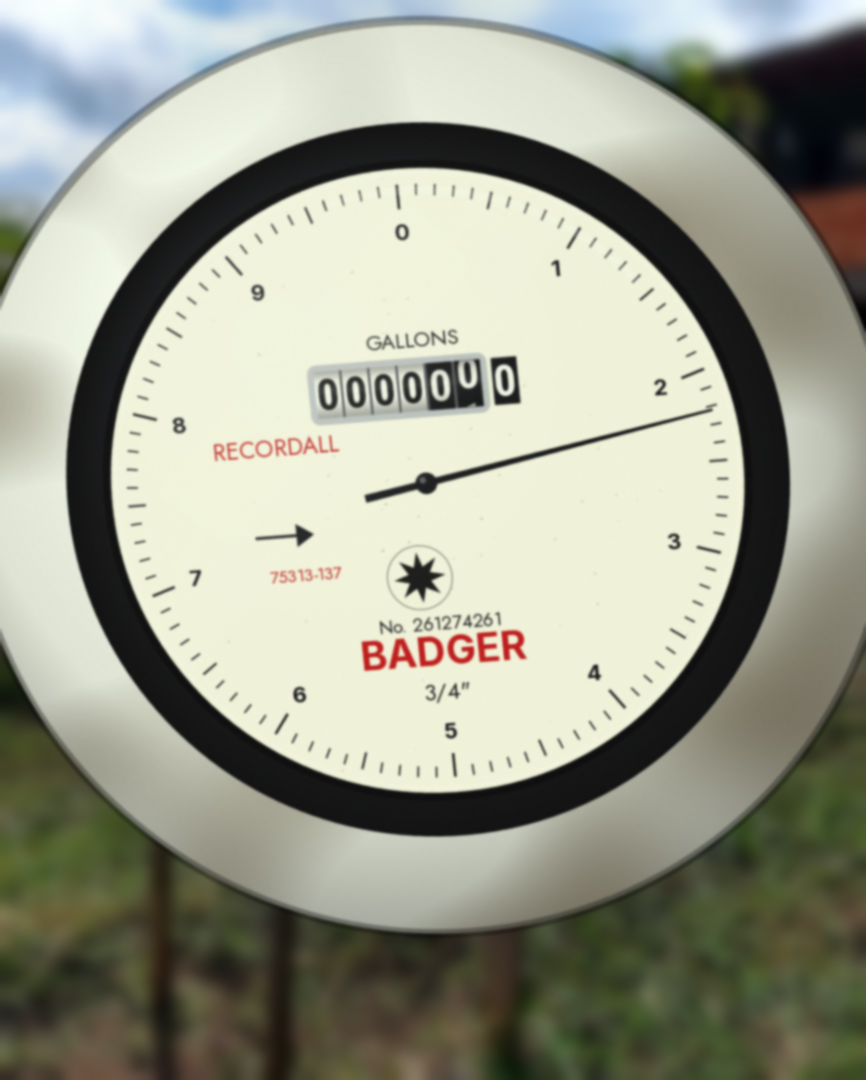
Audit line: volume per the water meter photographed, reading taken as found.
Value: 2.2 gal
